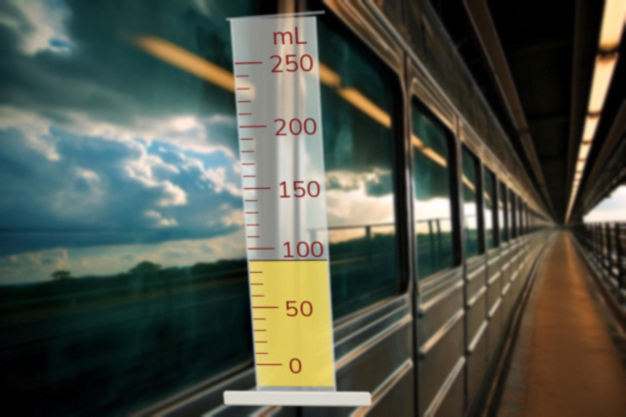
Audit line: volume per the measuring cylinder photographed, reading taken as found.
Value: 90 mL
